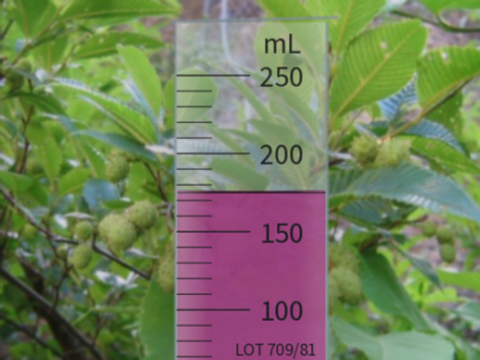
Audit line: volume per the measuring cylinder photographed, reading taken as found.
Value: 175 mL
